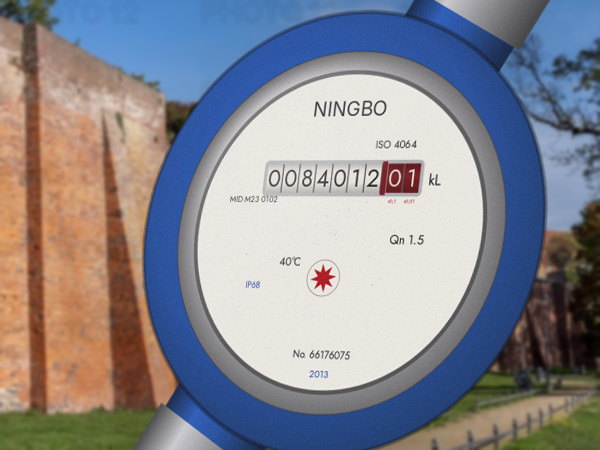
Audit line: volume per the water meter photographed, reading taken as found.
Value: 84012.01 kL
